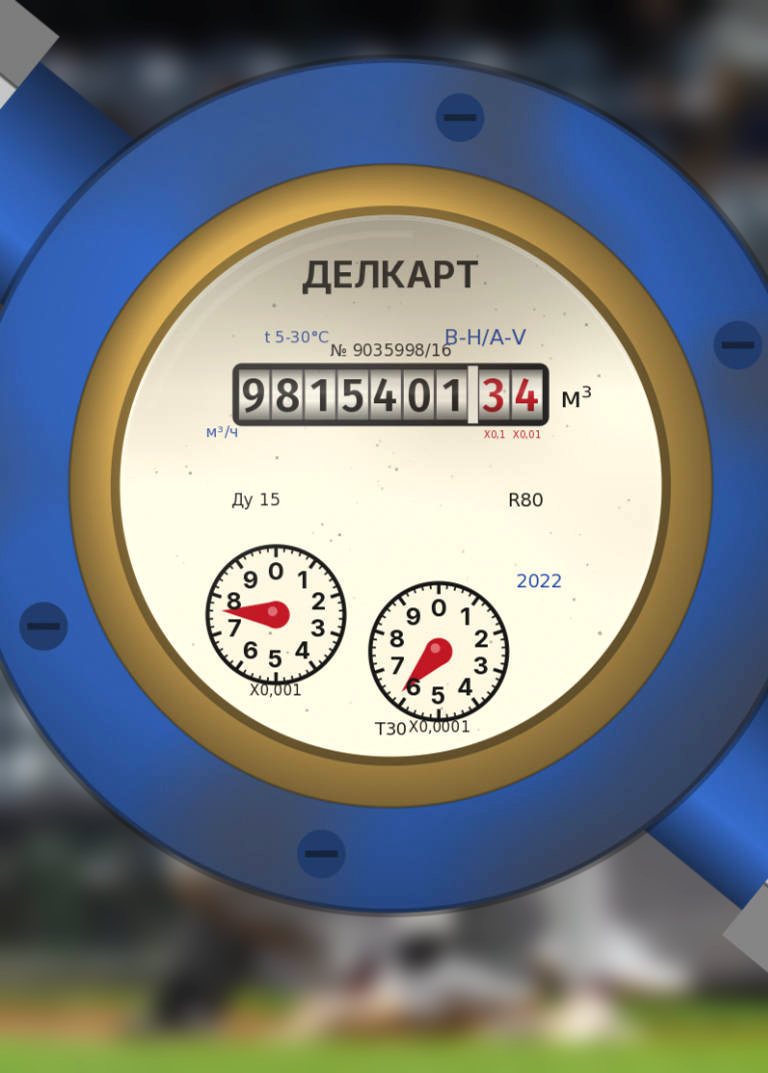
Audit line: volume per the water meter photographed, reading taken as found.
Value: 9815401.3476 m³
